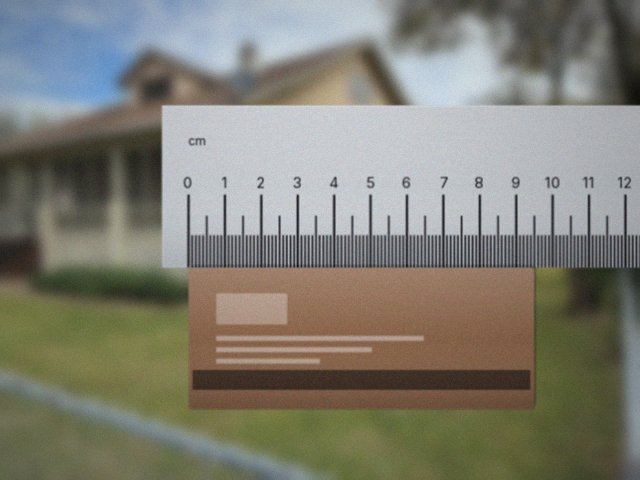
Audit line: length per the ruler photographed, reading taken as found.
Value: 9.5 cm
